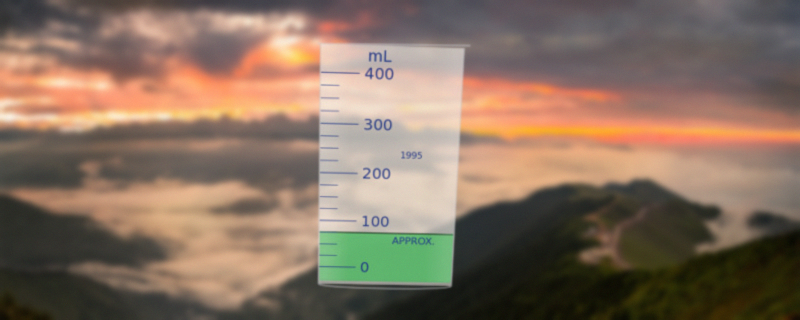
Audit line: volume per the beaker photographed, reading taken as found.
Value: 75 mL
